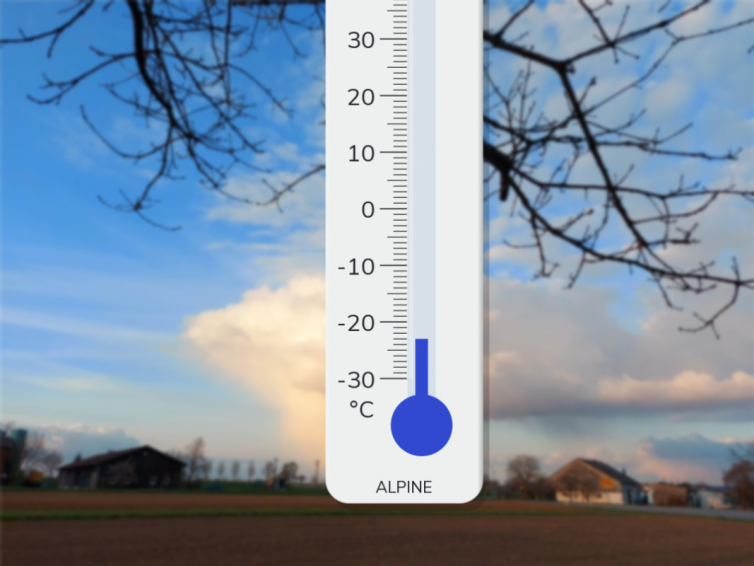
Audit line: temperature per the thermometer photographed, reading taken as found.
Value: -23 °C
